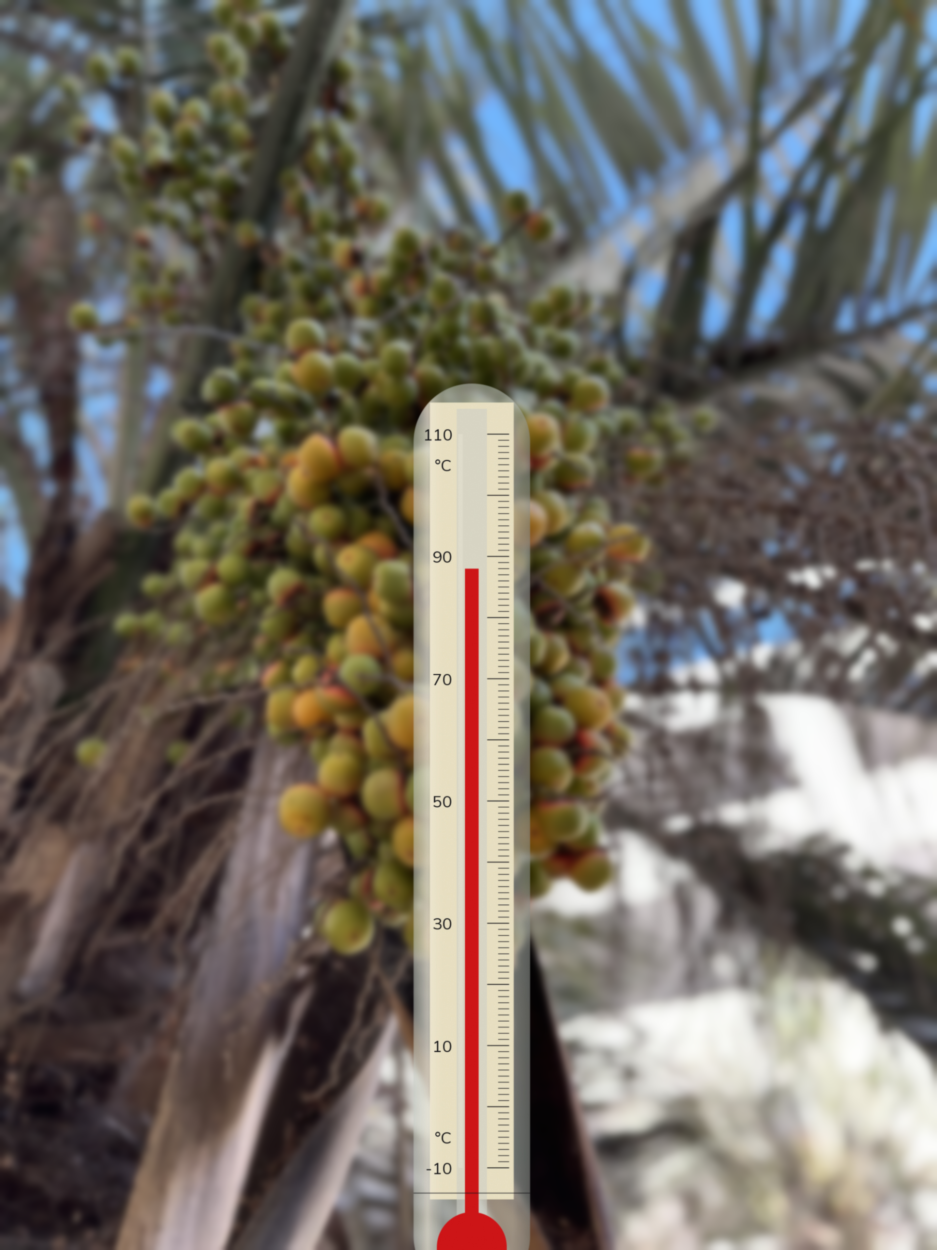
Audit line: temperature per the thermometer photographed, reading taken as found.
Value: 88 °C
